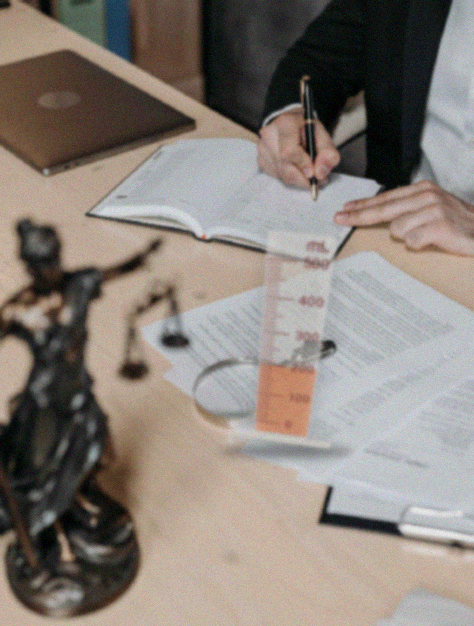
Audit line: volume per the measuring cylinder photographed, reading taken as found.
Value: 200 mL
